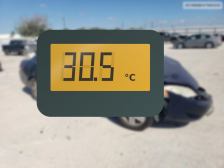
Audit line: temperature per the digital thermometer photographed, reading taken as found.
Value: 30.5 °C
